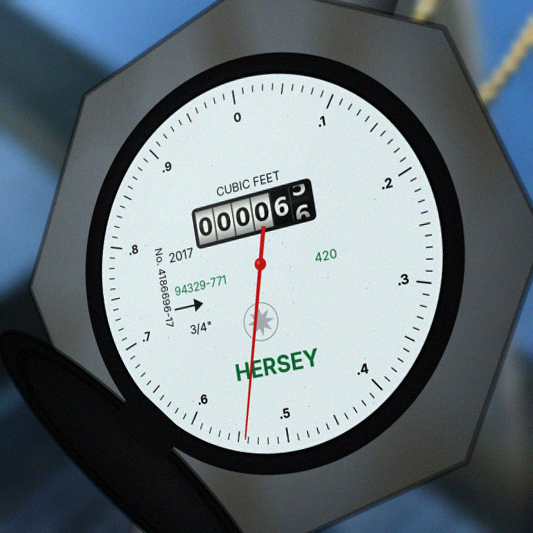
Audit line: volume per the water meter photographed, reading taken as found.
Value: 65.54 ft³
